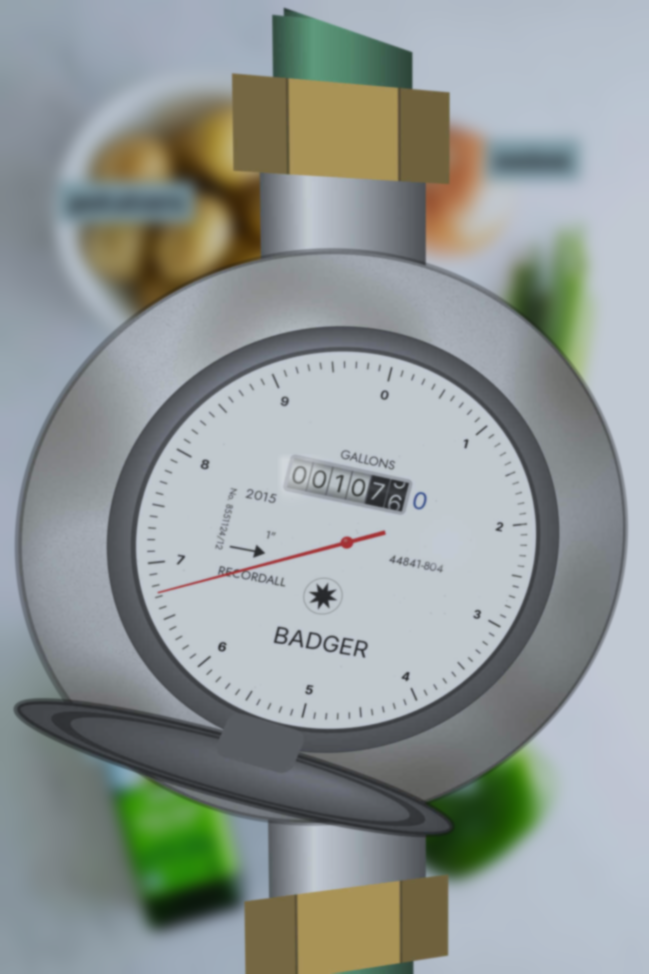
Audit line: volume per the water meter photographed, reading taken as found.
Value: 10756.7 gal
